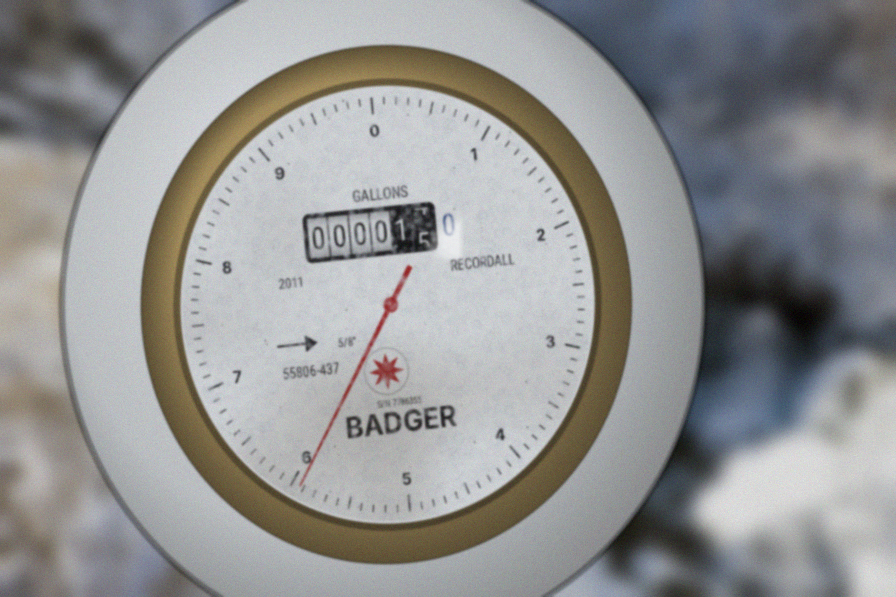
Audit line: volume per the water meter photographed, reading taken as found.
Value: 145.9 gal
